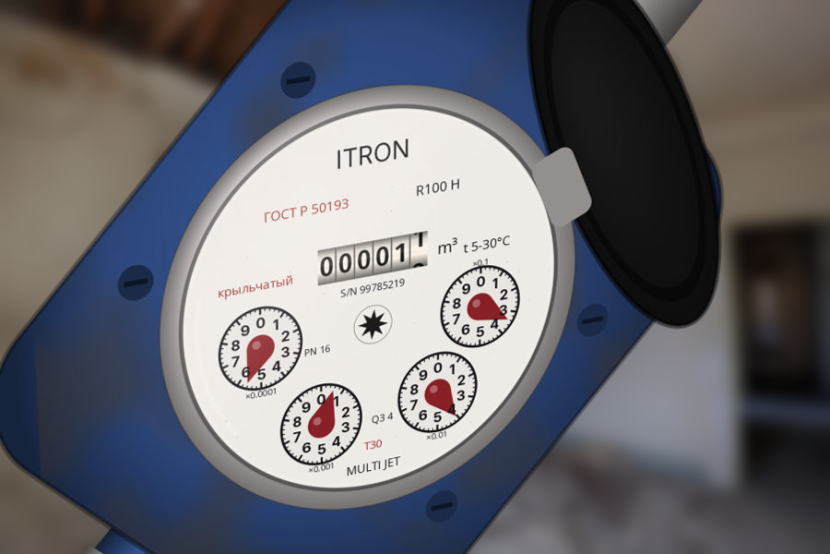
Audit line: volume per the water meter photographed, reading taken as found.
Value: 11.3405 m³
